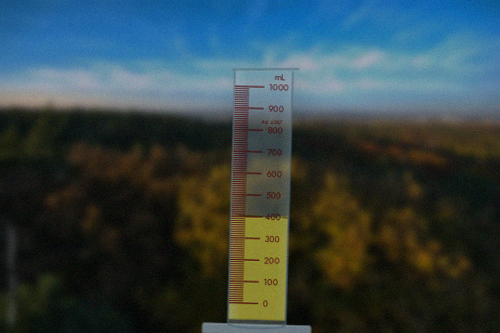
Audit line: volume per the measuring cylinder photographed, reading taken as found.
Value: 400 mL
